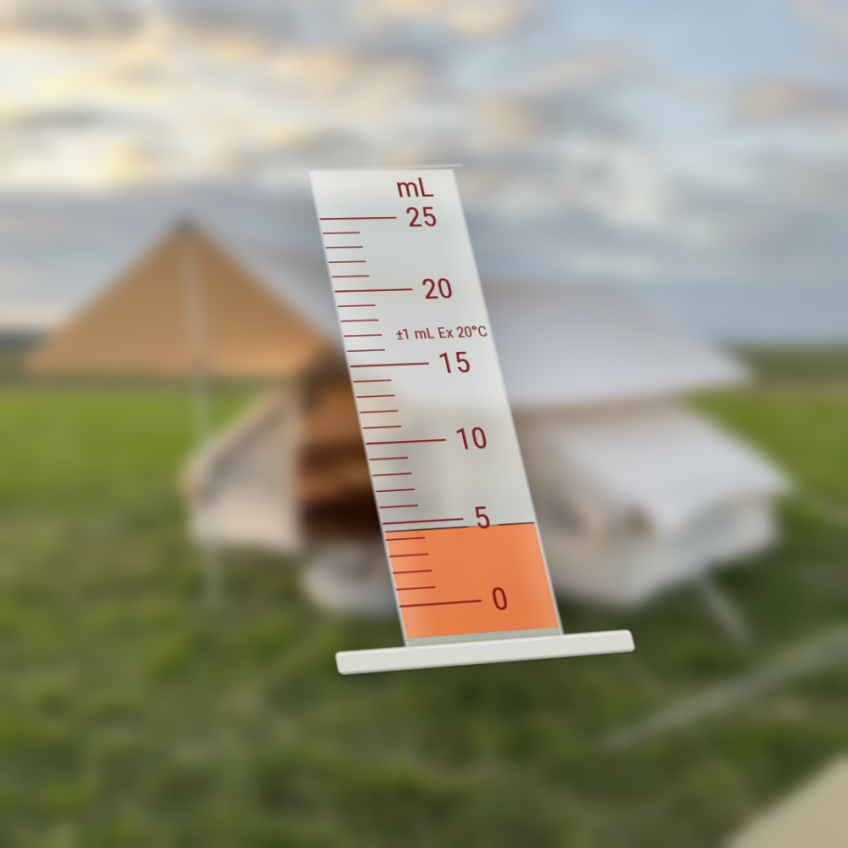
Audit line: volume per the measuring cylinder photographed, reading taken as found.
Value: 4.5 mL
